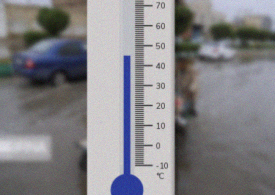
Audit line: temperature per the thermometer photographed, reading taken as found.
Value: 45 °C
